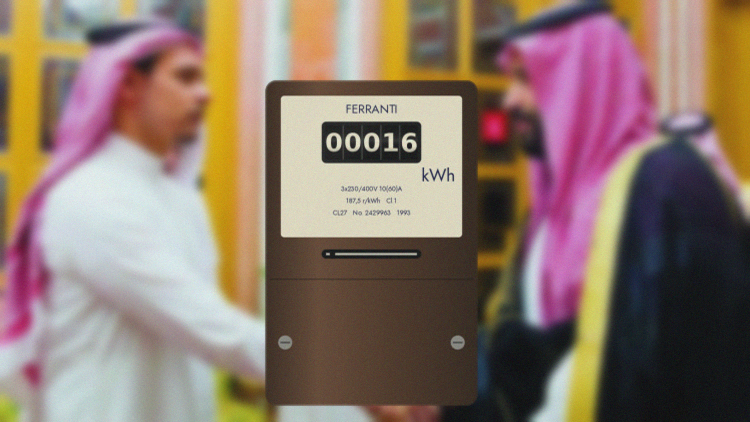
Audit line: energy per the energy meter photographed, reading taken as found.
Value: 16 kWh
